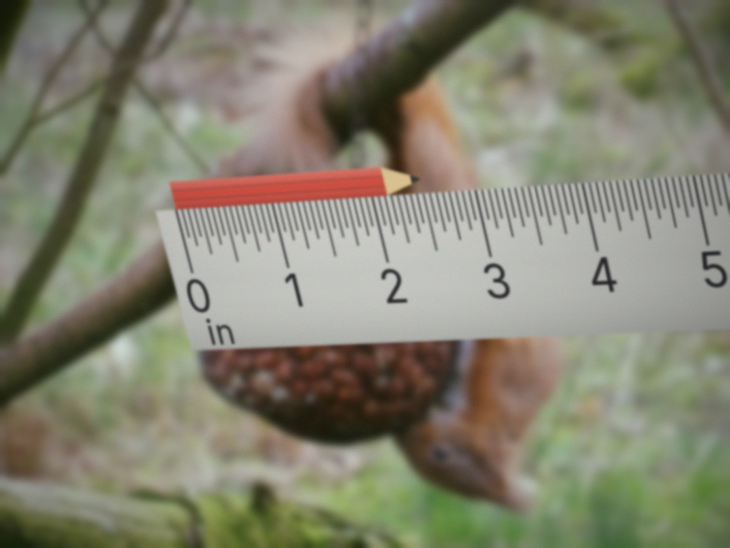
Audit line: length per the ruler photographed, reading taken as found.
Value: 2.5 in
